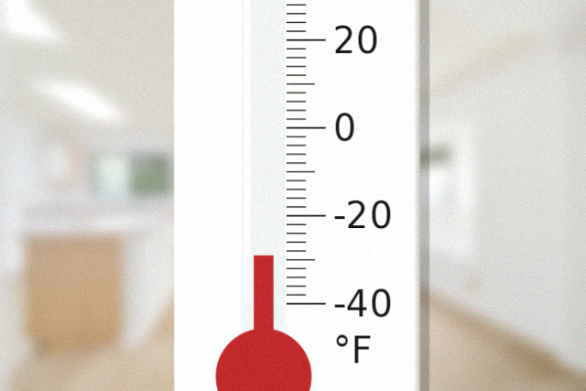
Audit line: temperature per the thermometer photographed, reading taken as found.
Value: -29 °F
